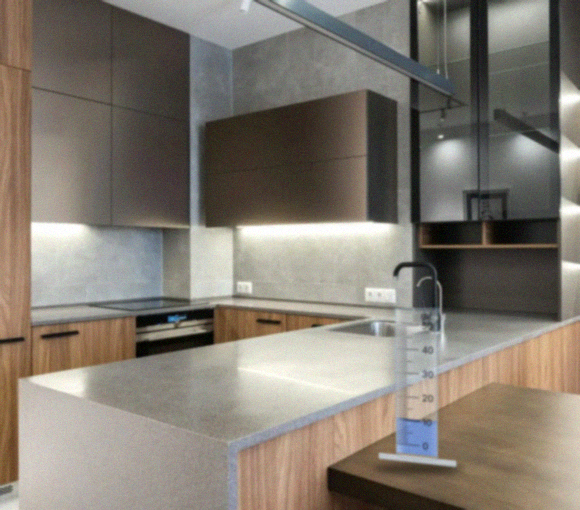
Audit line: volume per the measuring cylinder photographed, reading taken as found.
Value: 10 mL
